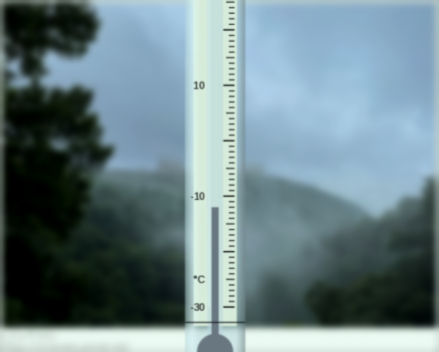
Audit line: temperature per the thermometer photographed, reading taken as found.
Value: -12 °C
